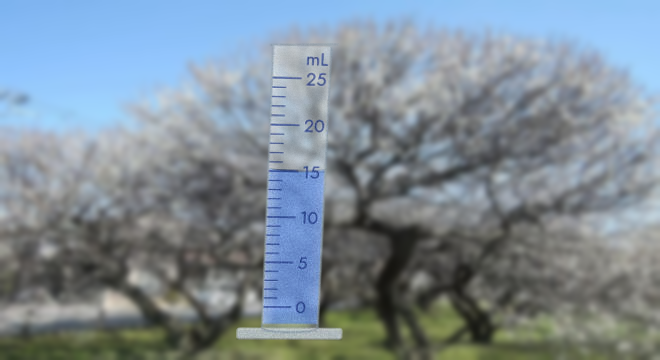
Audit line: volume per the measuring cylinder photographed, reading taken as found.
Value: 15 mL
